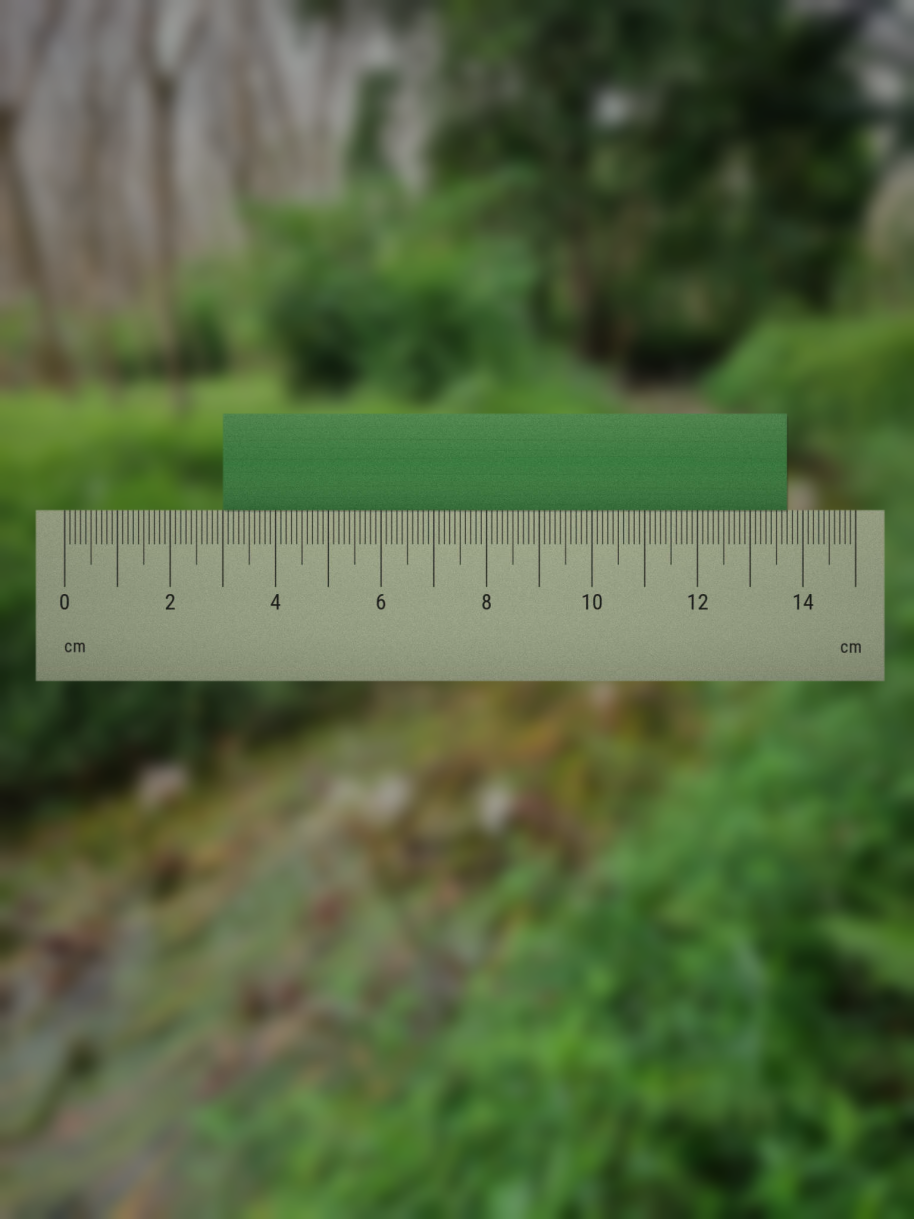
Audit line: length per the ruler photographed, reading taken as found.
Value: 10.7 cm
